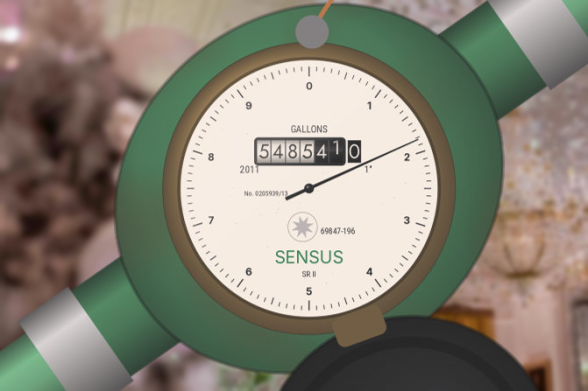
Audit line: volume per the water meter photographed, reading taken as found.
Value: 5485411.8 gal
